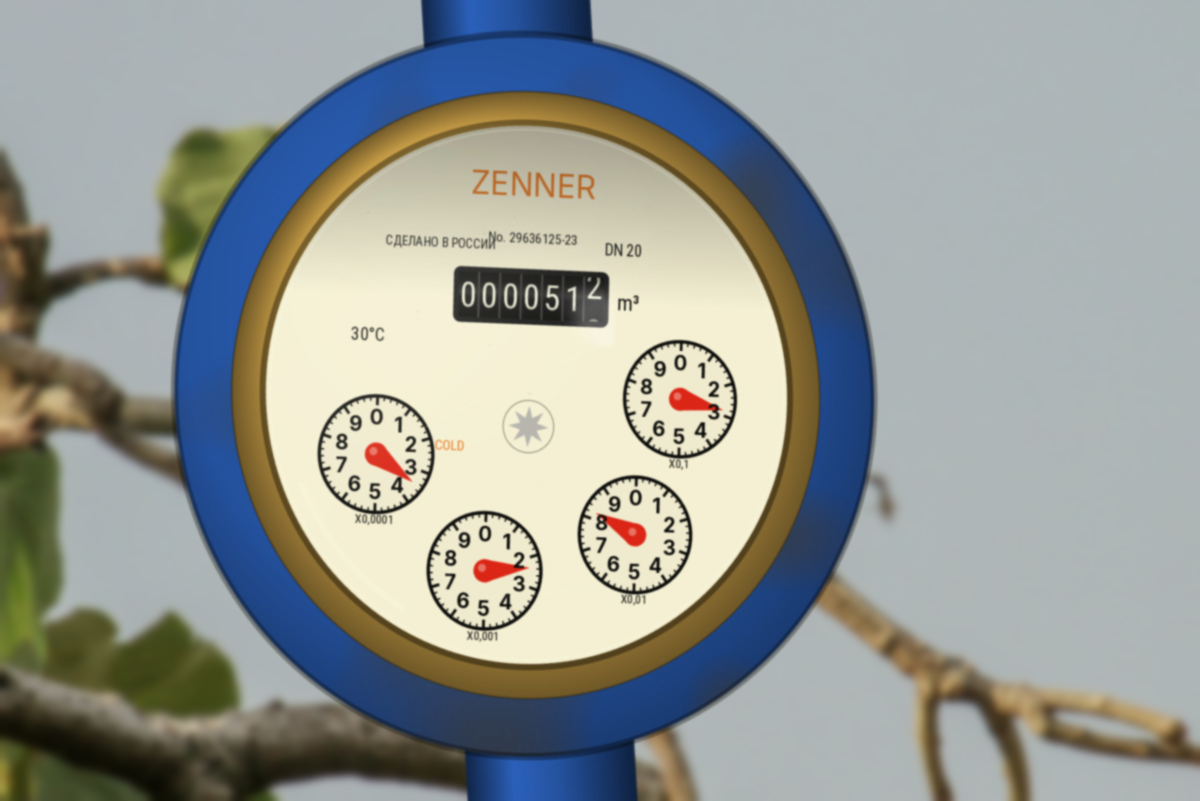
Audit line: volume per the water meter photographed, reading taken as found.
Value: 512.2823 m³
